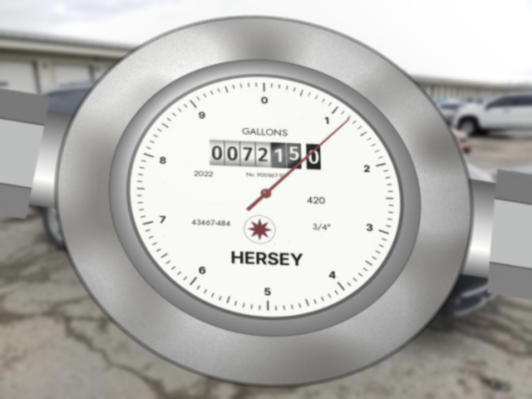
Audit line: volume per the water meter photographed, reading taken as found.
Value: 72151.2 gal
